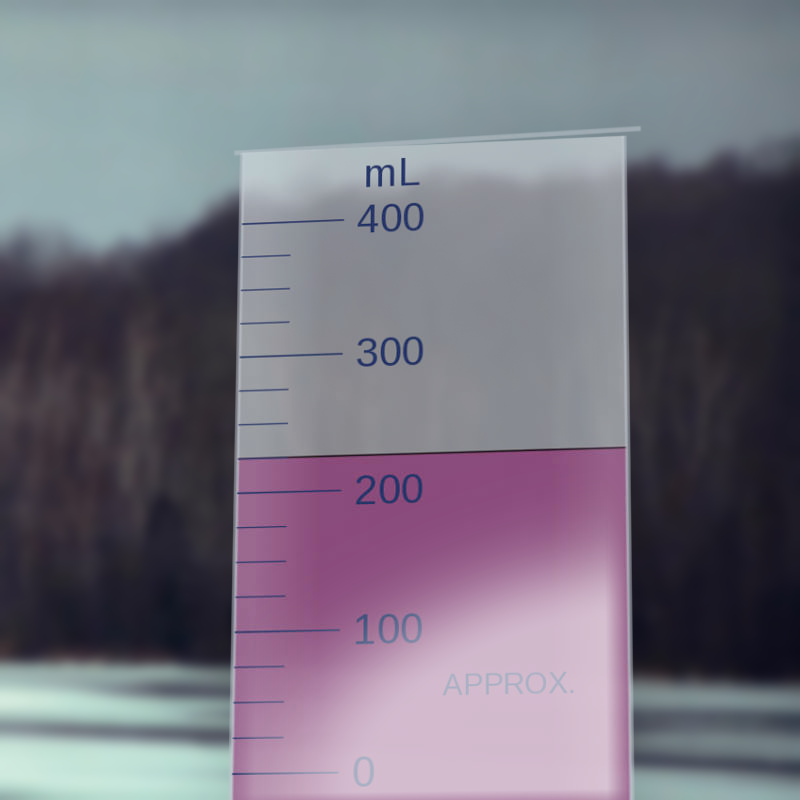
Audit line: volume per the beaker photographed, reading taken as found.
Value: 225 mL
